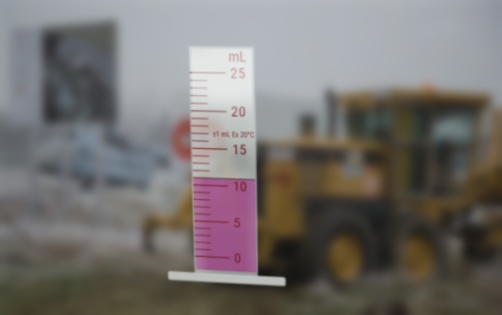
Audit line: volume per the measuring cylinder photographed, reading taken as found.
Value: 11 mL
